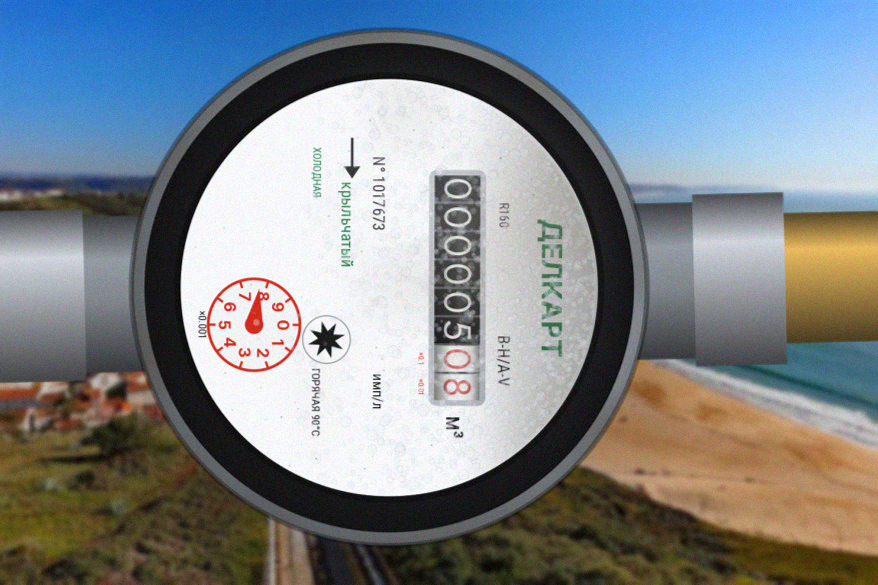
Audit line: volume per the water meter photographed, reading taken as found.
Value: 5.087 m³
